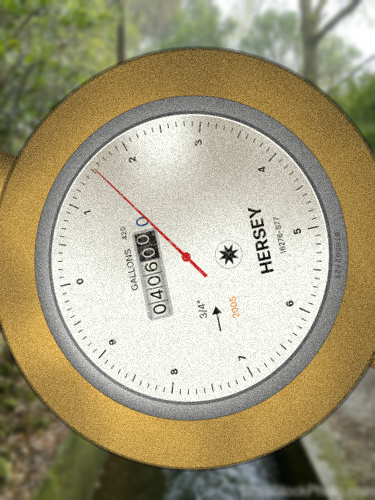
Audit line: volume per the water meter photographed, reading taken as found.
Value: 406001.5 gal
